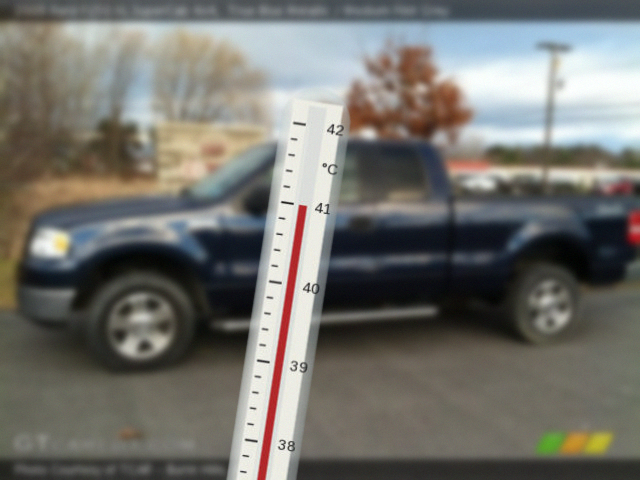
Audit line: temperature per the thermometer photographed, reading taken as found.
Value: 41 °C
